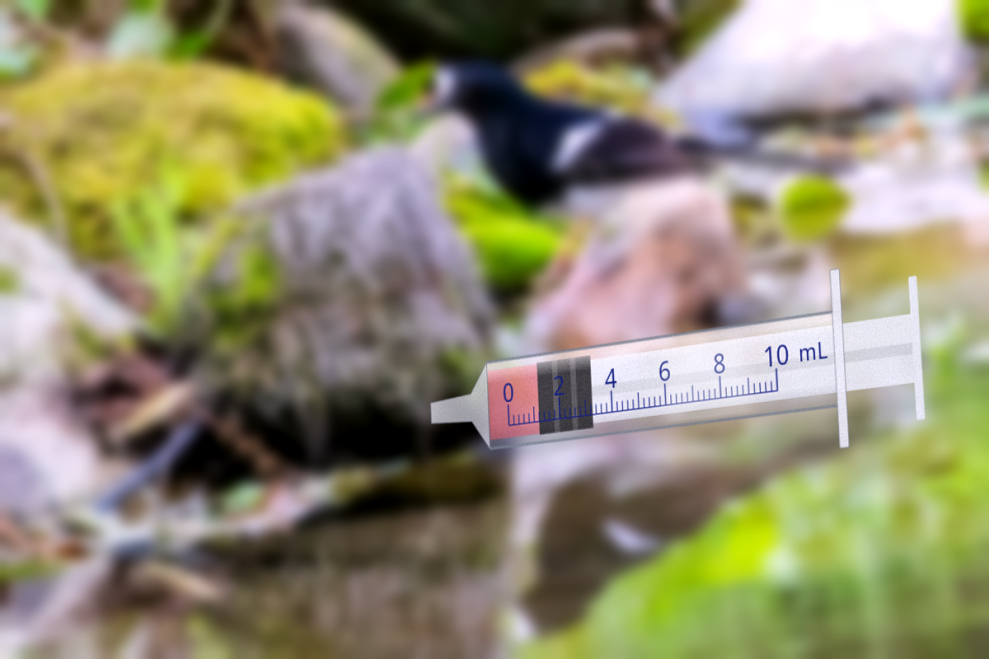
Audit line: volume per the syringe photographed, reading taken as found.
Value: 1.2 mL
